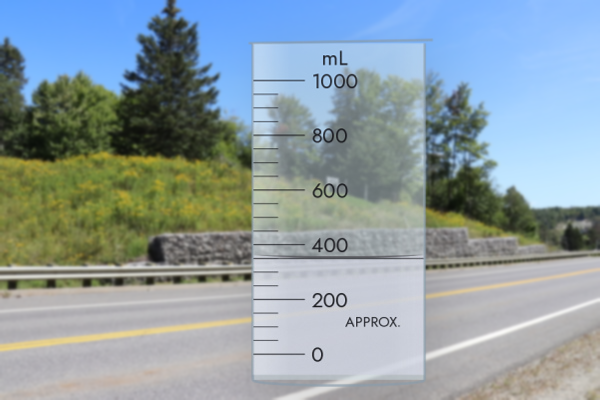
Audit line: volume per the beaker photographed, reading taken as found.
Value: 350 mL
